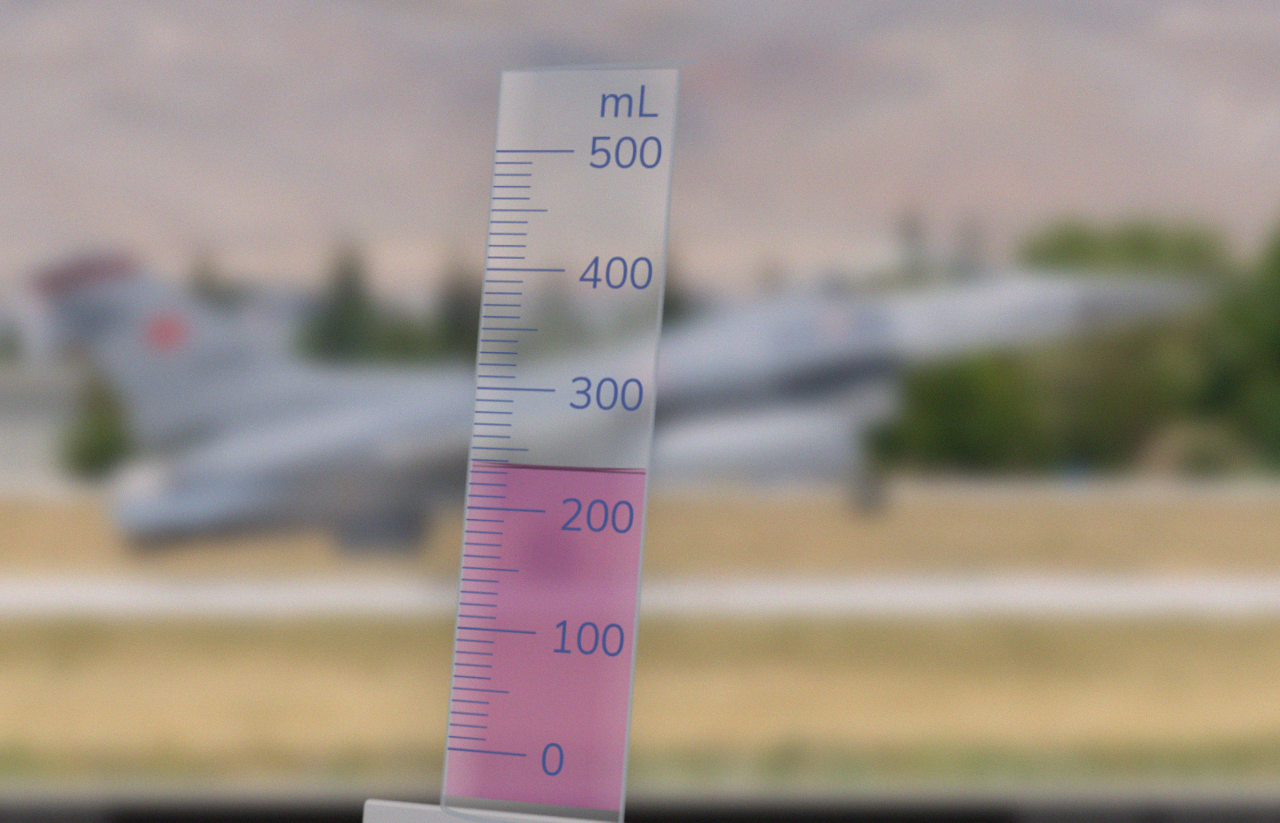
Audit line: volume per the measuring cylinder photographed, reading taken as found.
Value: 235 mL
